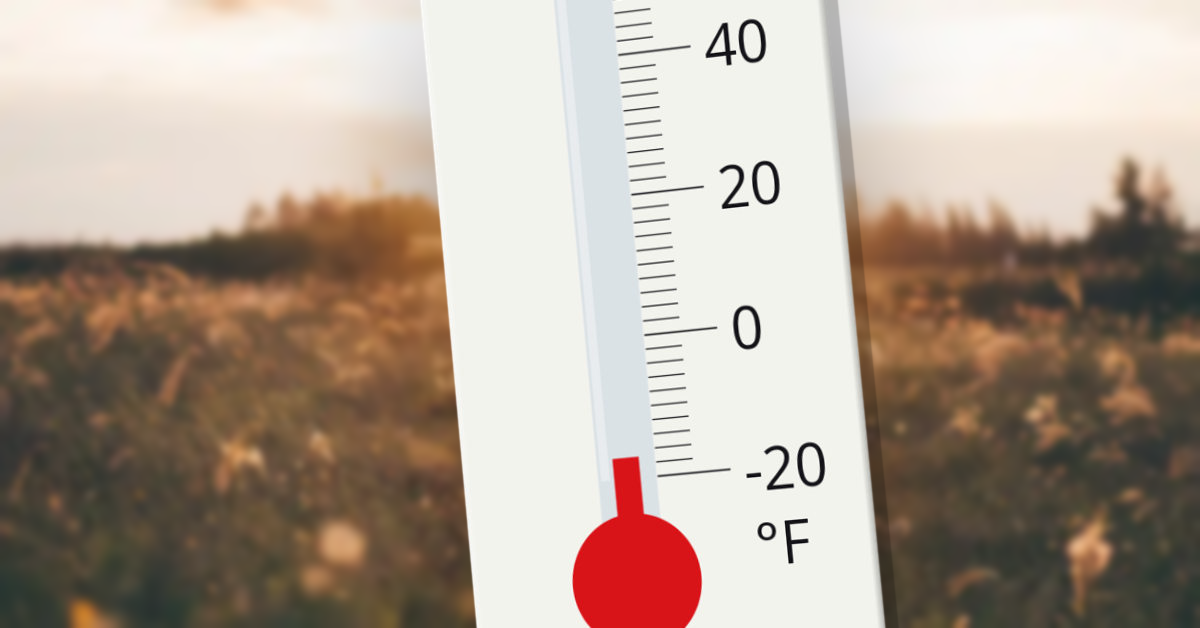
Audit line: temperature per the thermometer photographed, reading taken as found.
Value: -17 °F
